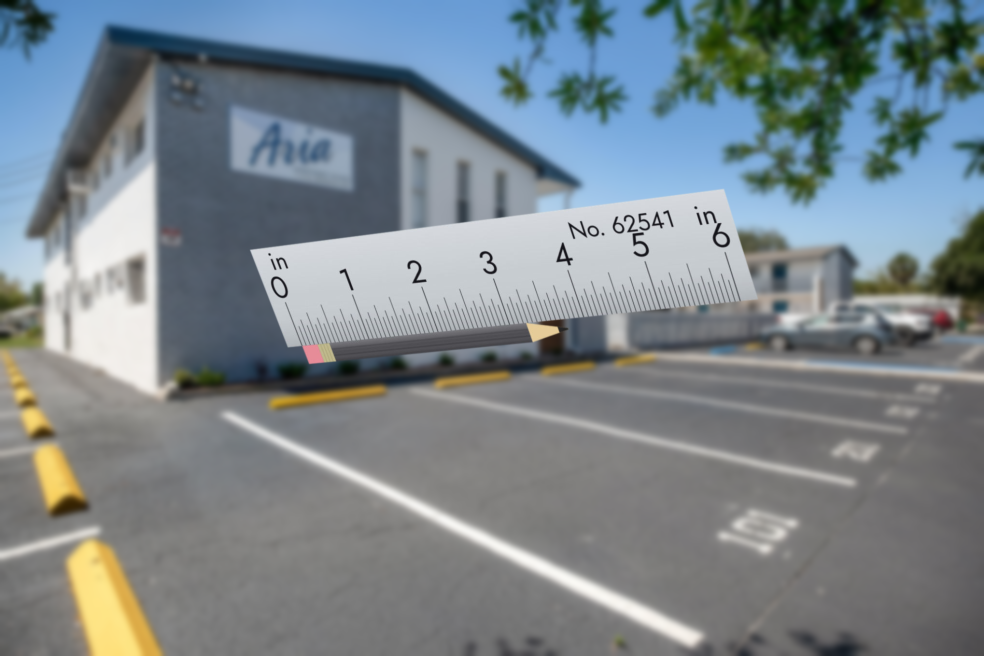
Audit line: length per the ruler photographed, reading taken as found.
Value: 3.75 in
